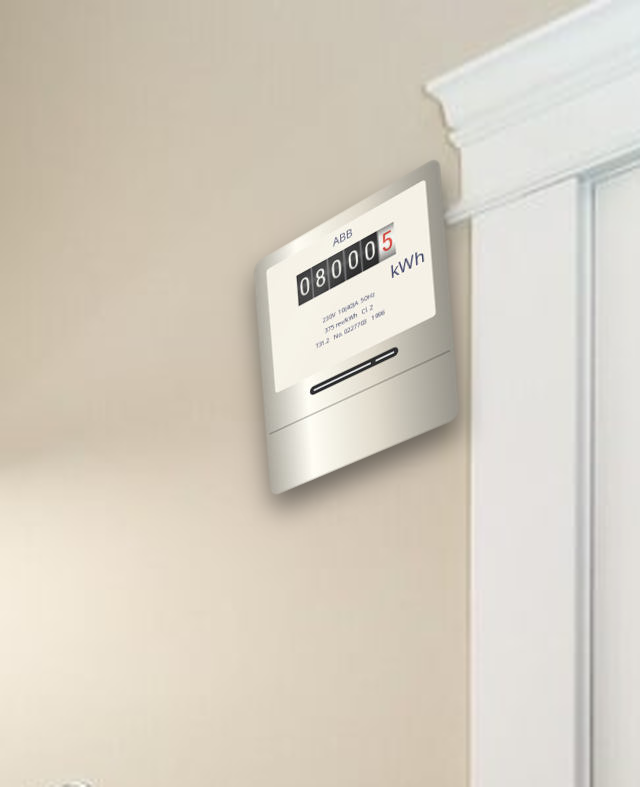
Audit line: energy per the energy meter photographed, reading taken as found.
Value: 8000.5 kWh
